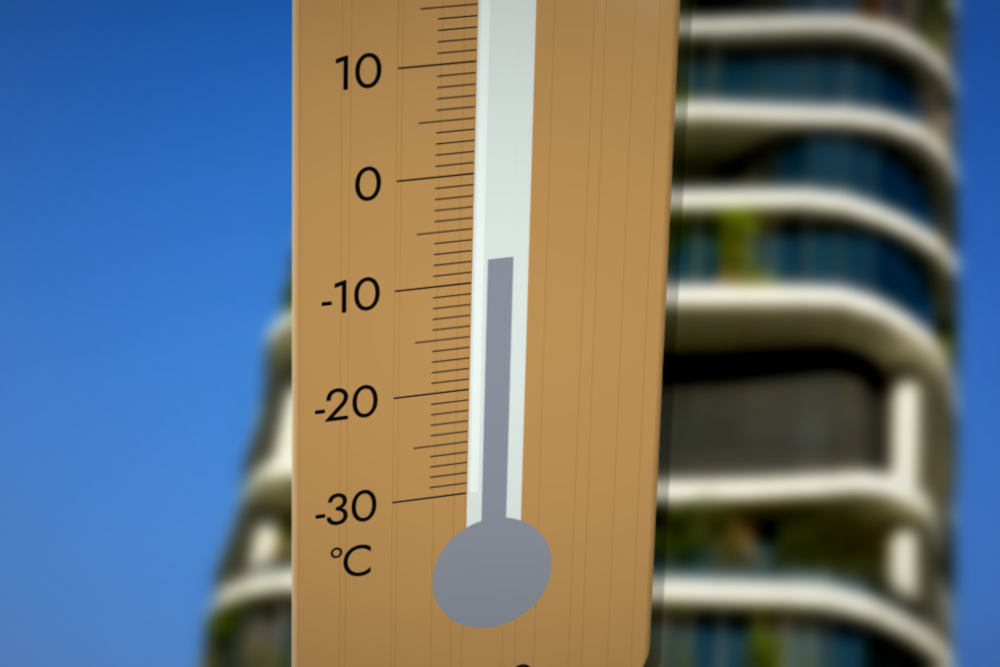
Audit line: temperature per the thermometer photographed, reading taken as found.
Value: -8 °C
